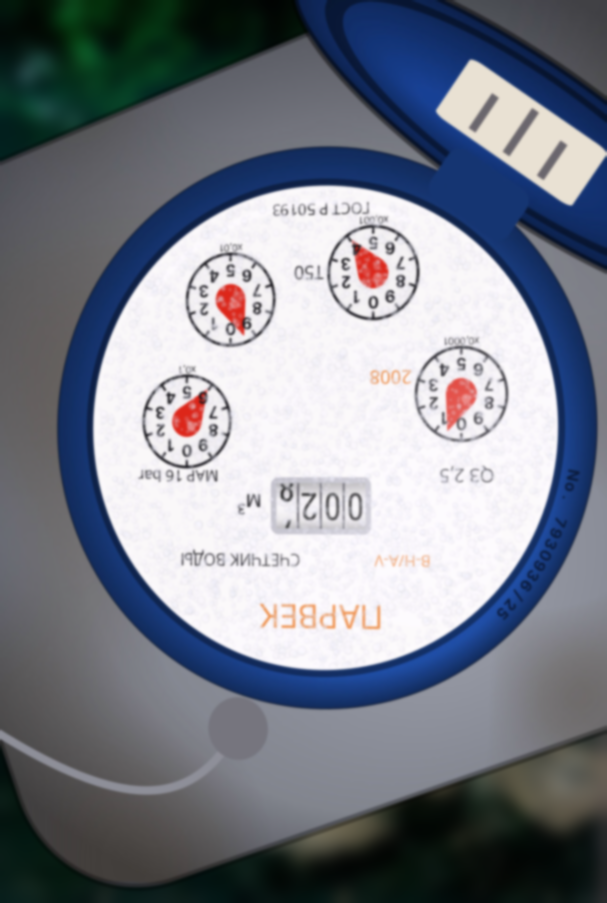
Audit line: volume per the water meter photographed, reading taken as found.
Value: 27.5940 m³
